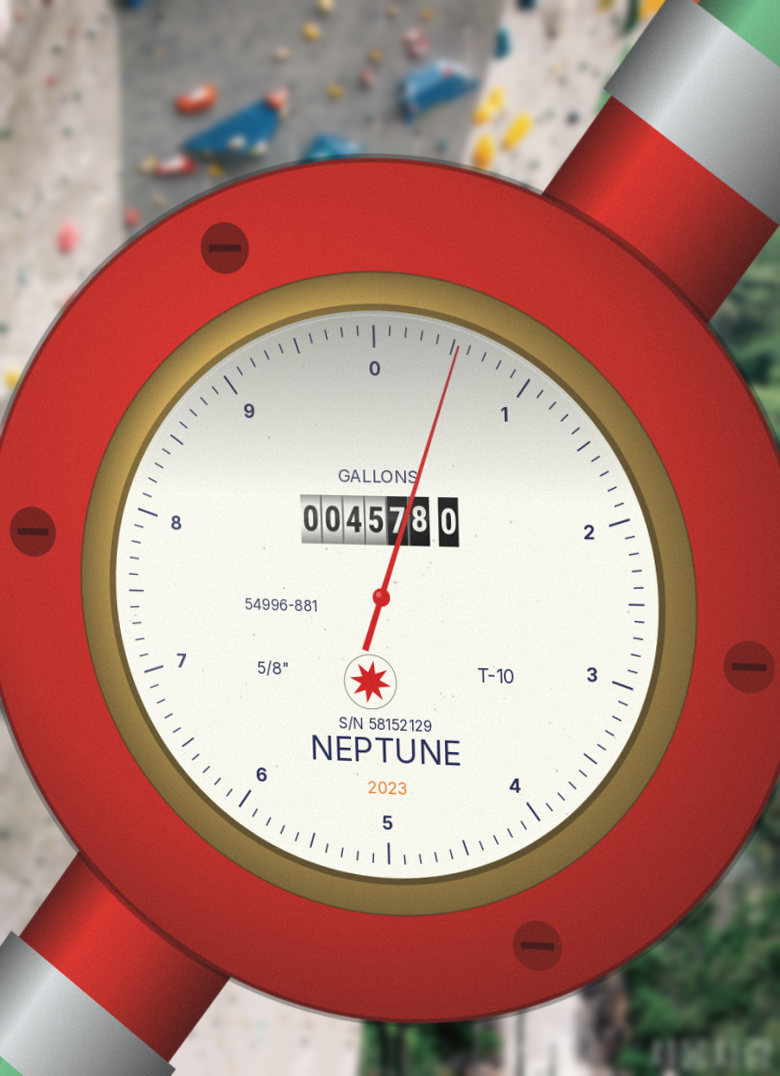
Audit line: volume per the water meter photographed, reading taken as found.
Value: 45780.5 gal
